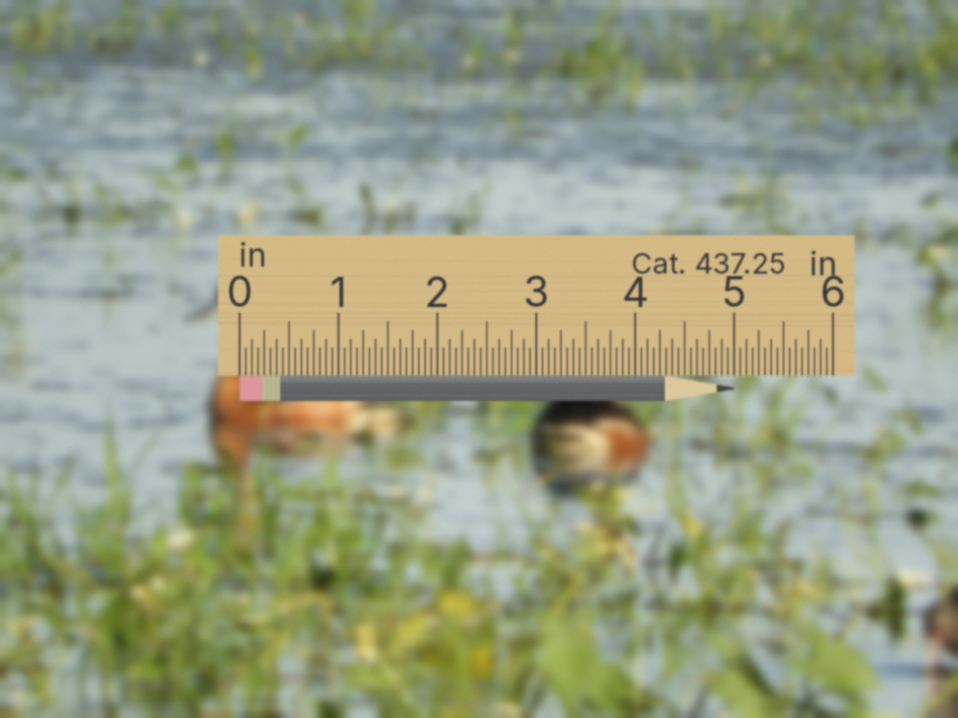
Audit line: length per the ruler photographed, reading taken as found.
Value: 5 in
